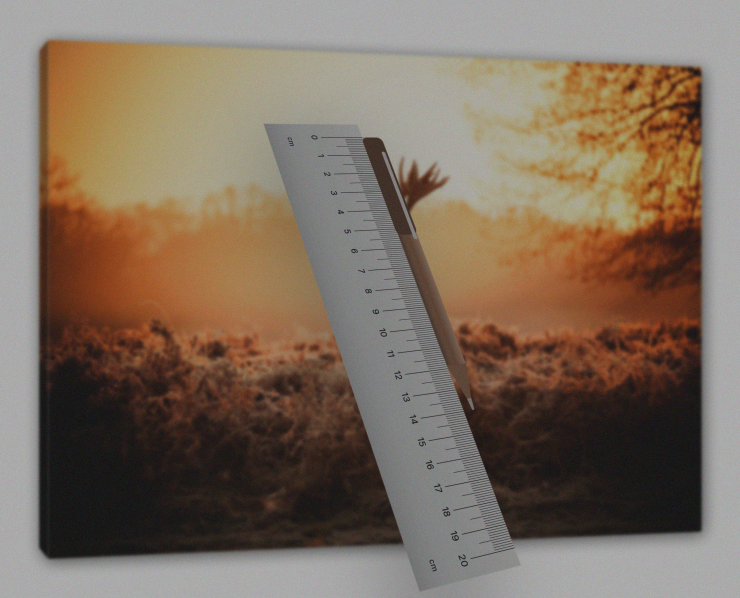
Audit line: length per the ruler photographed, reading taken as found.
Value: 14 cm
